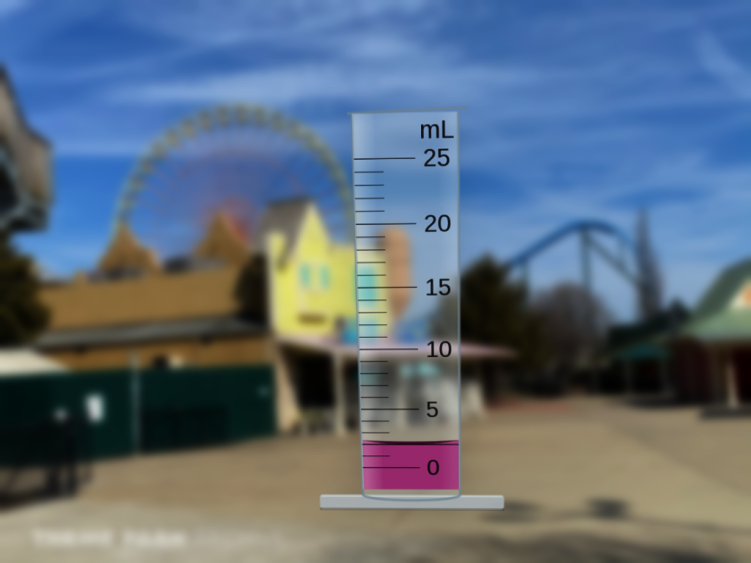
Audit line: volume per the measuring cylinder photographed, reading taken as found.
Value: 2 mL
